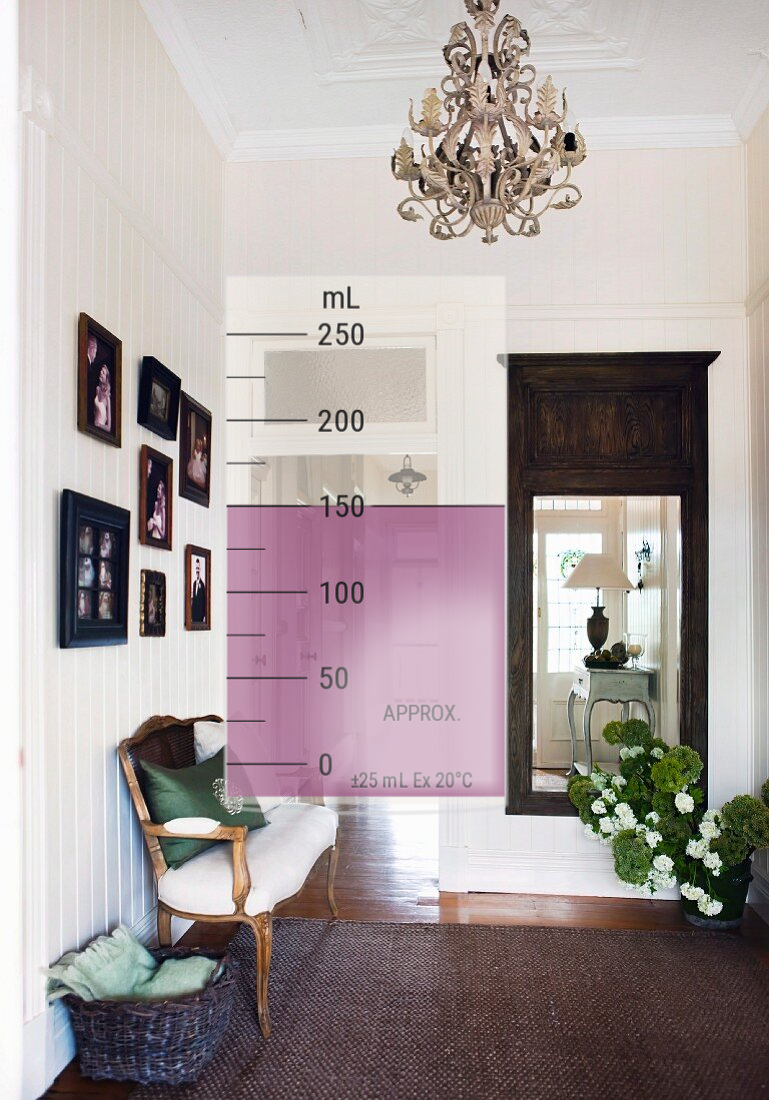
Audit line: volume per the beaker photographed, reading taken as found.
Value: 150 mL
